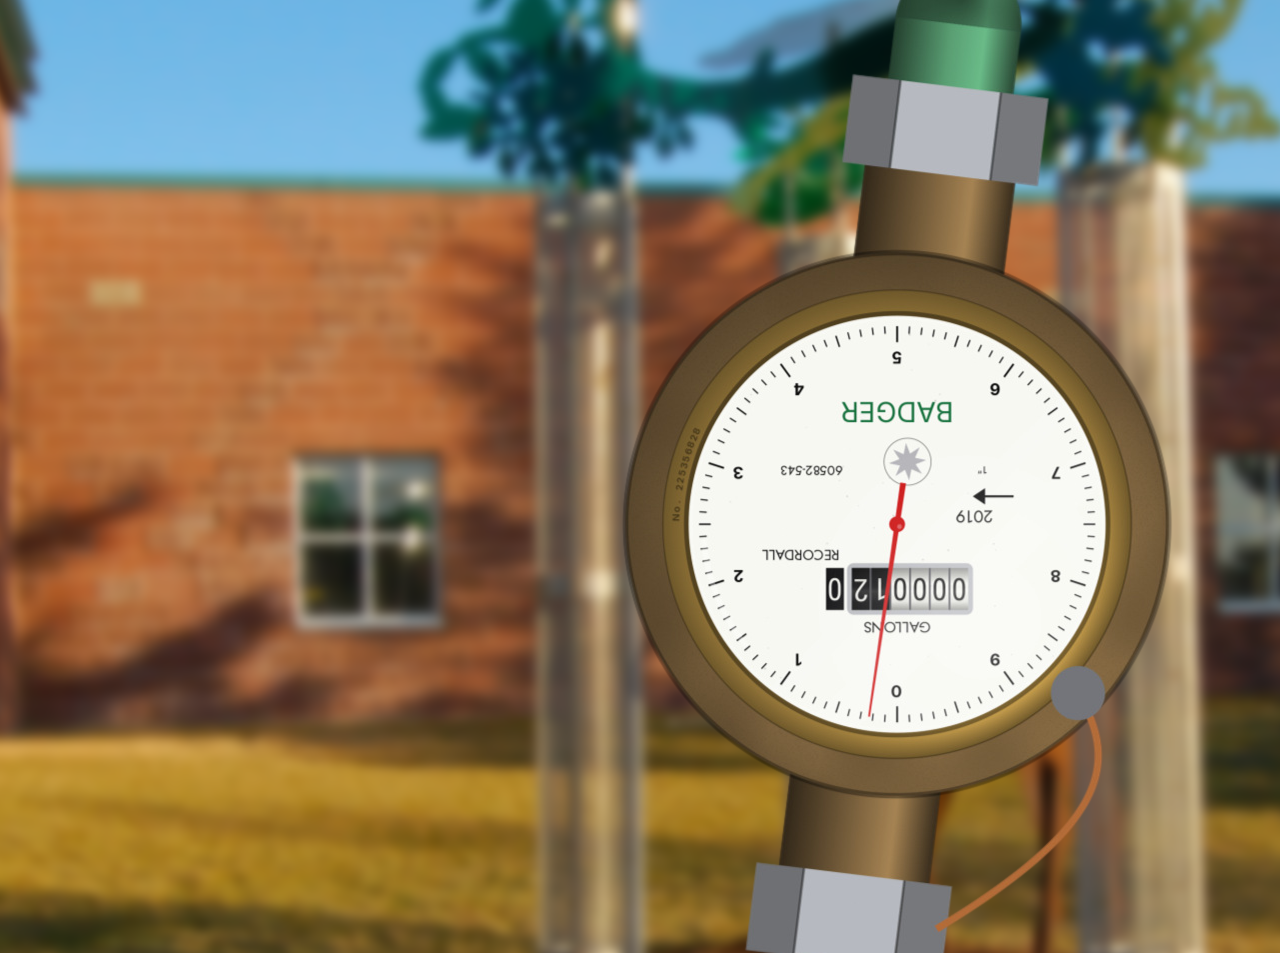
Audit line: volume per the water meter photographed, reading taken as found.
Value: 120.2 gal
